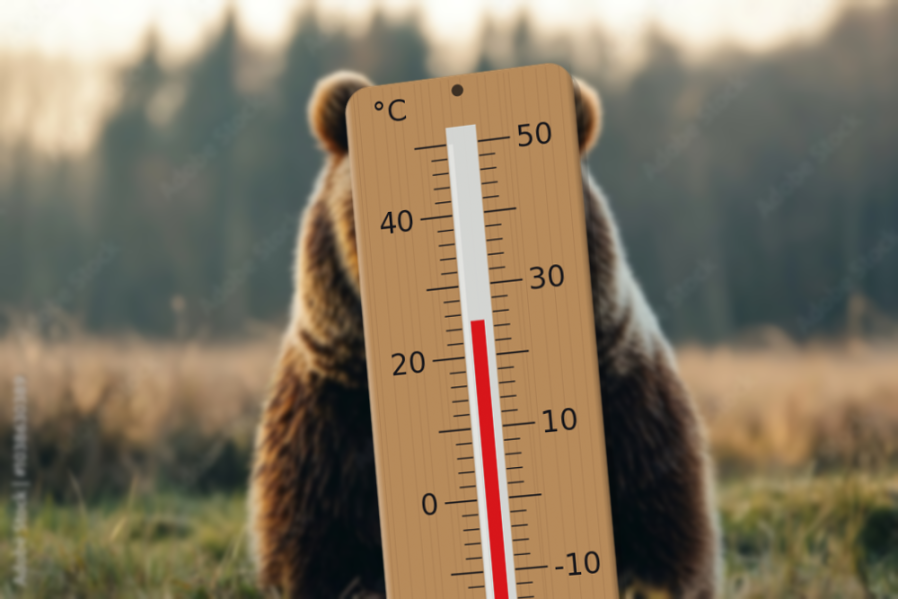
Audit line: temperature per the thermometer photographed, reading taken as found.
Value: 25 °C
